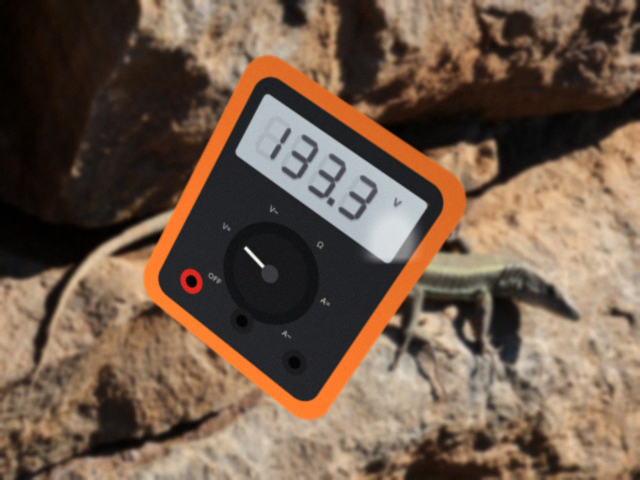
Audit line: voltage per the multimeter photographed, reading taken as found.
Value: 133.3 V
